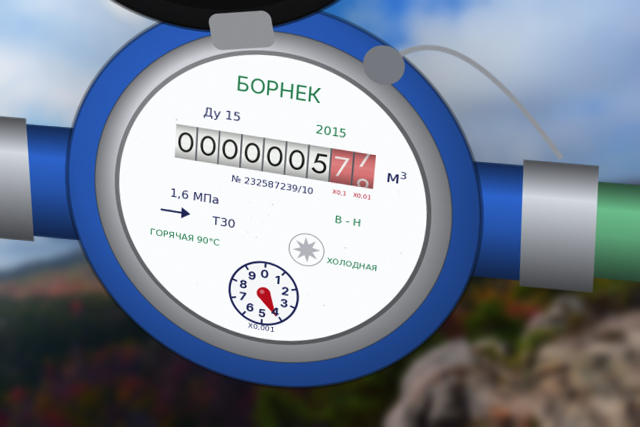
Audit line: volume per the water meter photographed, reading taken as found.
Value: 5.774 m³
